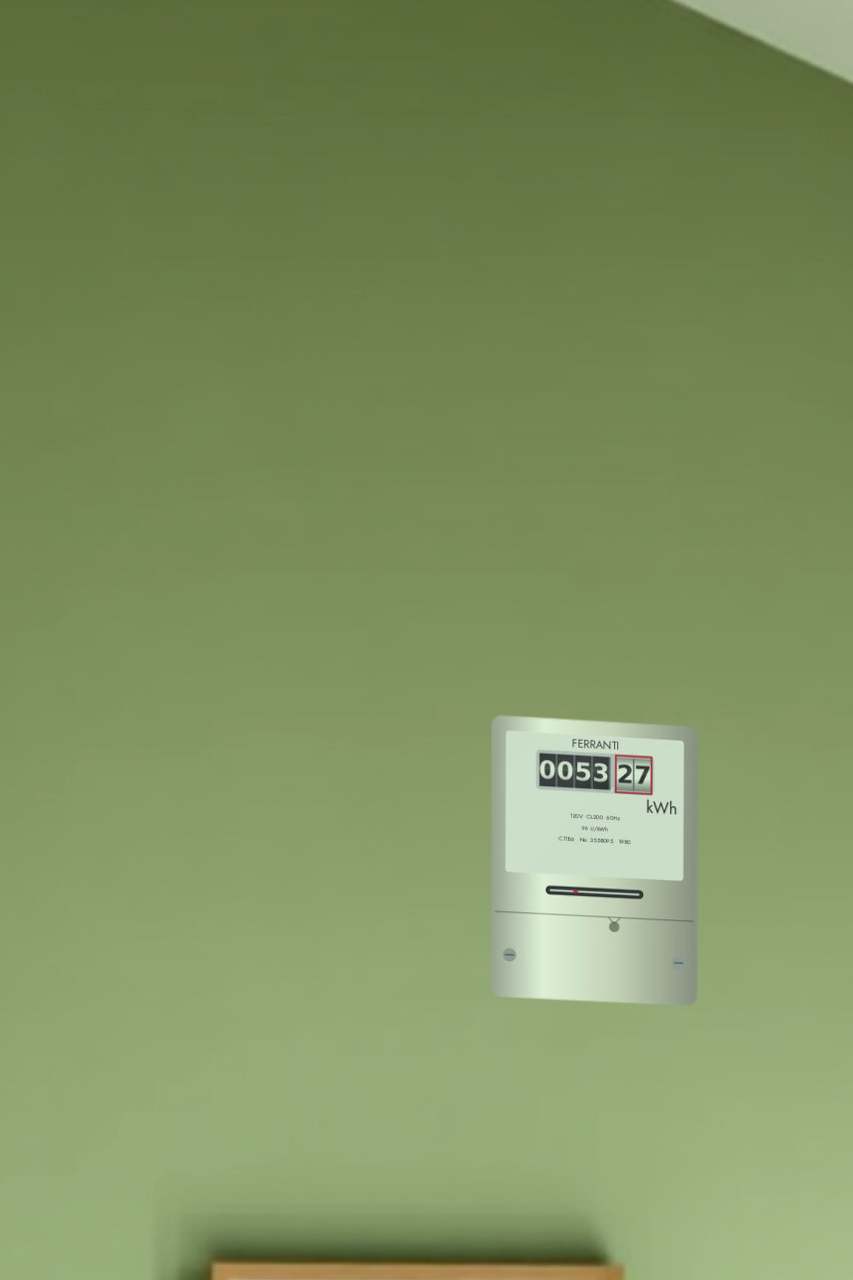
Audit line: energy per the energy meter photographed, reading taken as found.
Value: 53.27 kWh
